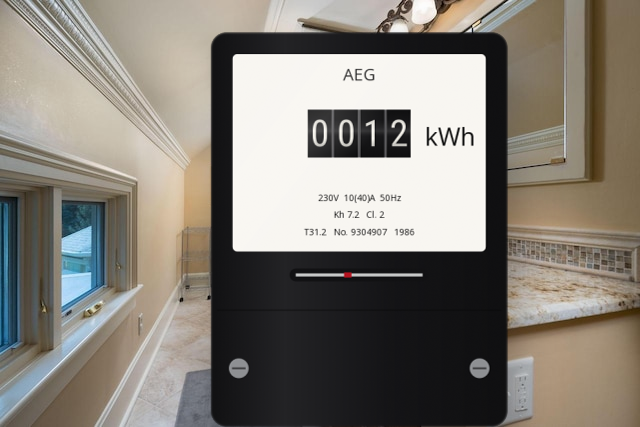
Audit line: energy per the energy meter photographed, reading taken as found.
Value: 12 kWh
